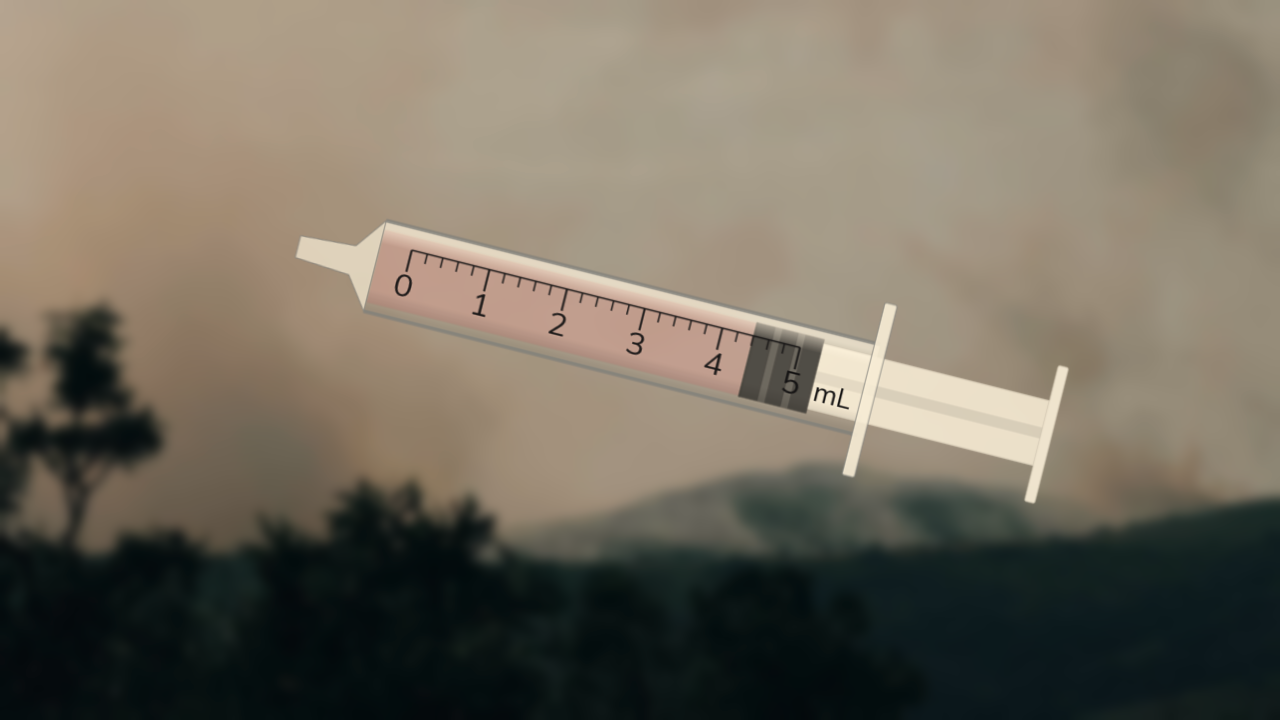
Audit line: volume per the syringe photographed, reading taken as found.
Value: 4.4 mL
